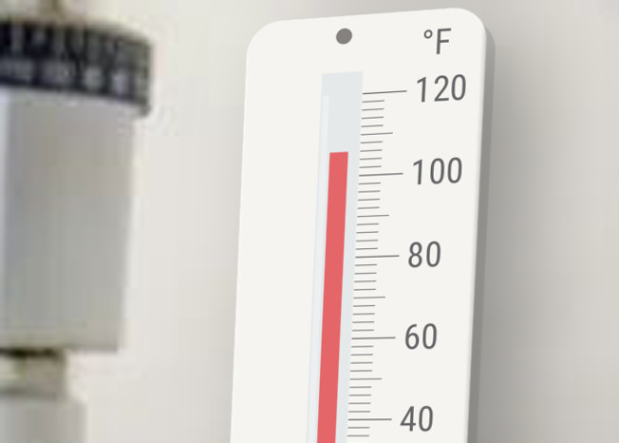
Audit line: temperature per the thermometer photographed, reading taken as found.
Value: 106 °F
